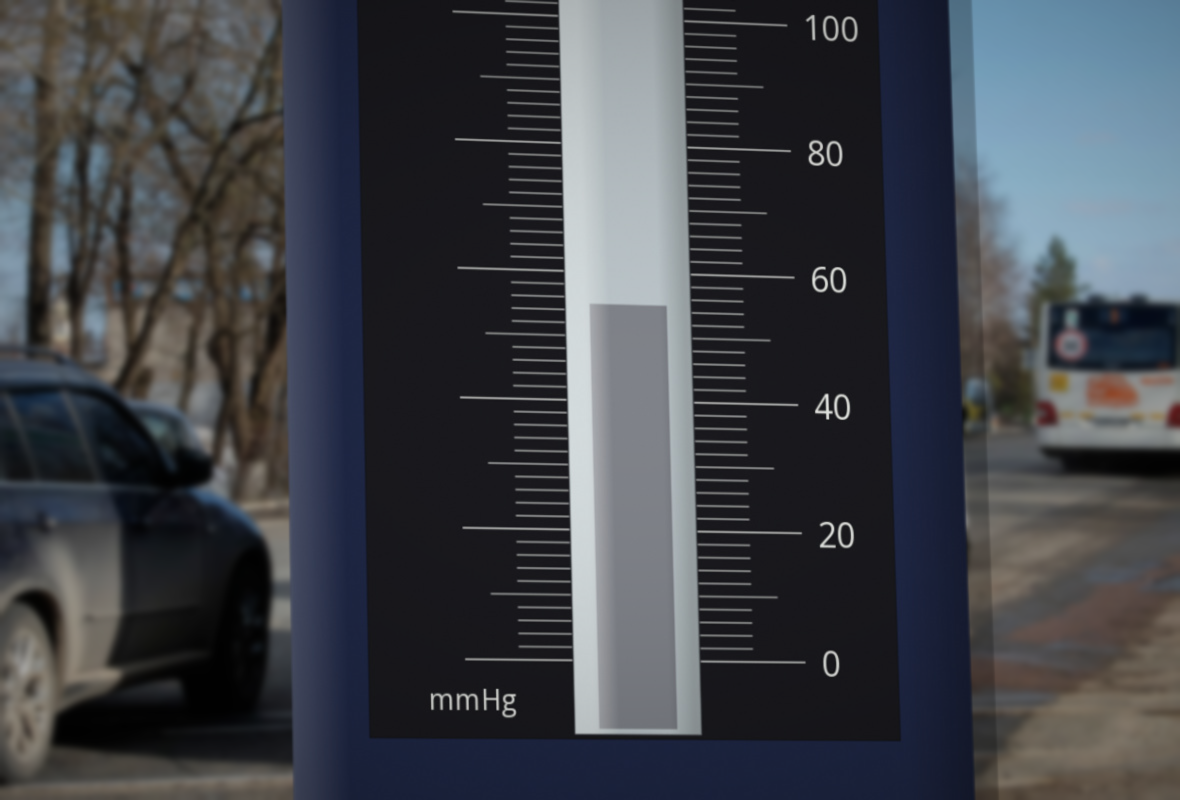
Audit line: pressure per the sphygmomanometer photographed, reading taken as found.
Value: 55 mmHg
